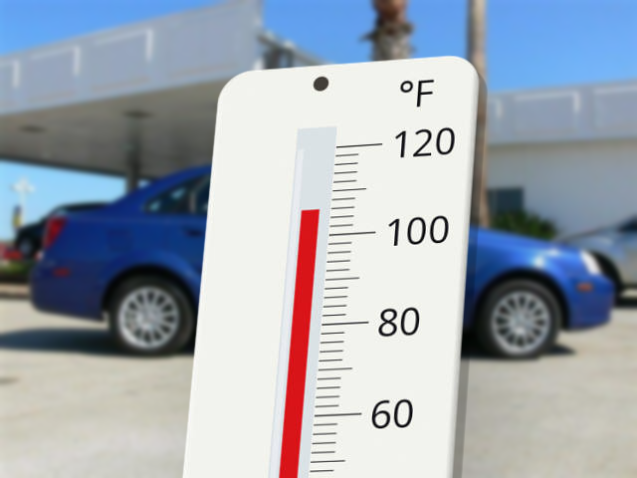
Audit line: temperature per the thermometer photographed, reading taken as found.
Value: 106 °F
